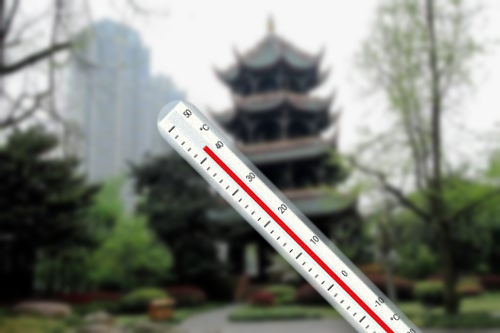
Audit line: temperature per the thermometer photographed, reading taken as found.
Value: 42 °C
